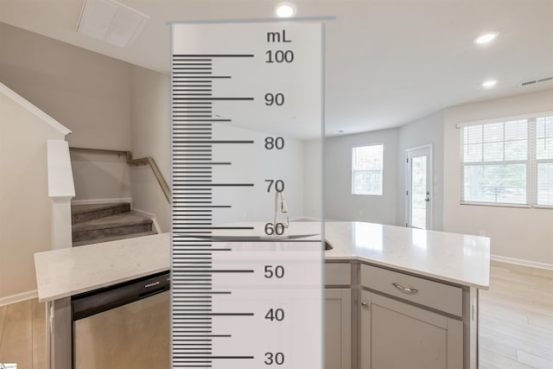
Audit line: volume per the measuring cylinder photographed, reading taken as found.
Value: 57 mL
